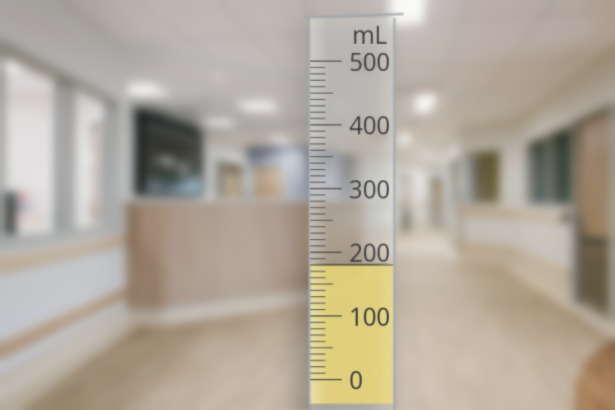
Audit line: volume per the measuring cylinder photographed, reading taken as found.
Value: 180 mL
